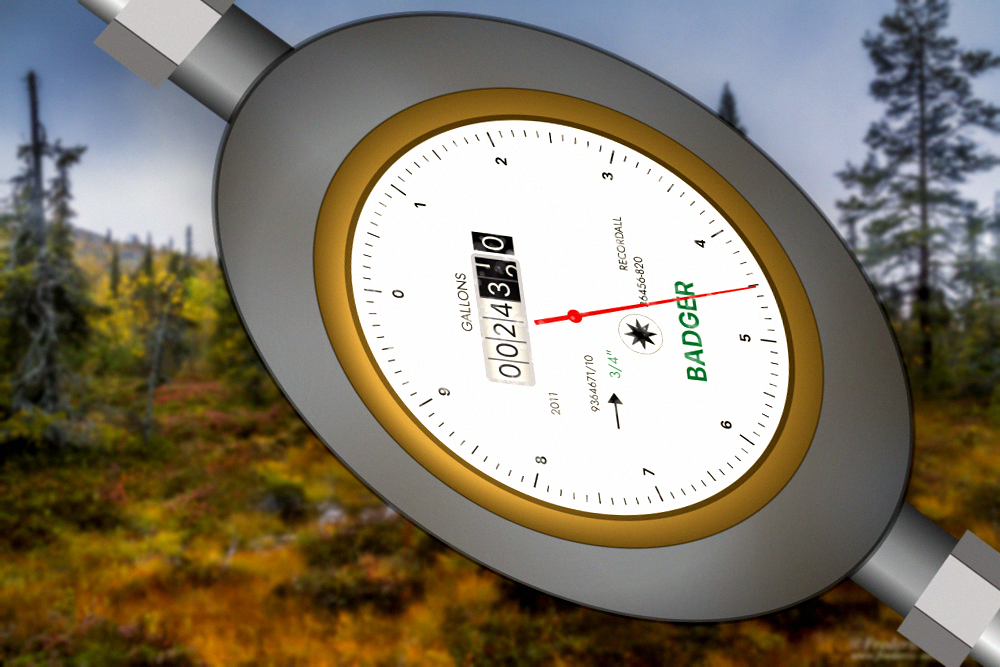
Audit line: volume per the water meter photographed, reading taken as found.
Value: 24314.5 gal
